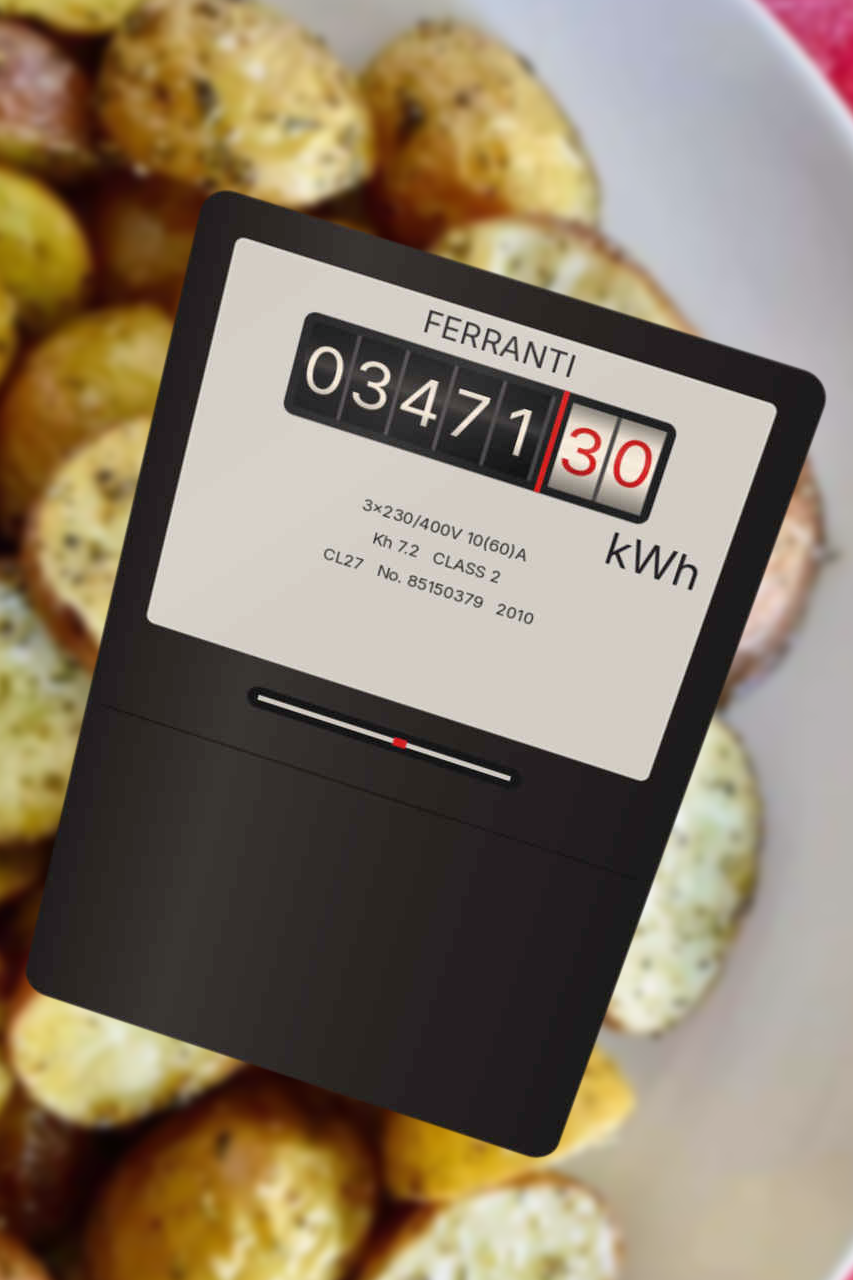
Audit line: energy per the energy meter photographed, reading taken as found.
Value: 3471.30 kWh
